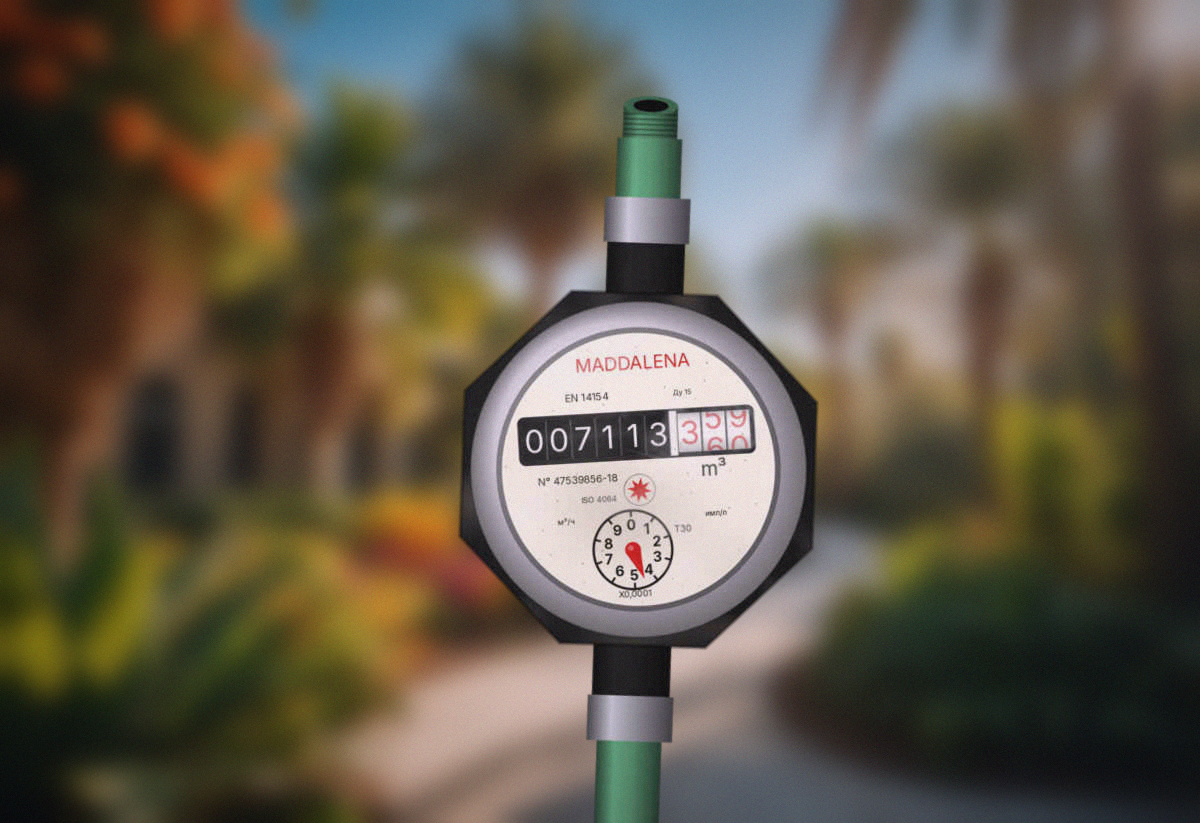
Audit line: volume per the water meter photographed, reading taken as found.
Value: 7113.3594 m³
